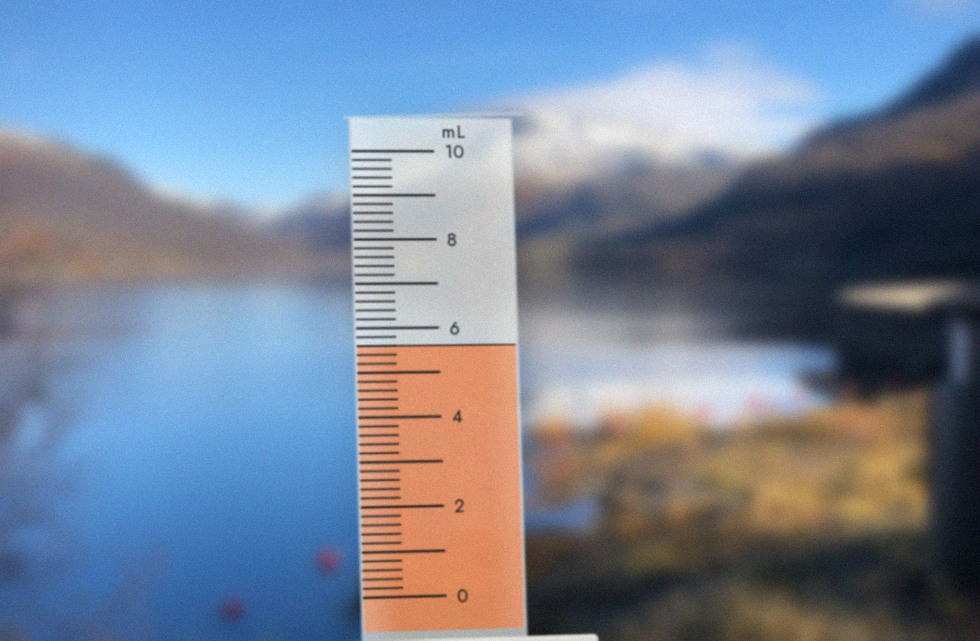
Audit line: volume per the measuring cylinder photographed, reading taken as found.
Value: 5.6 mL
